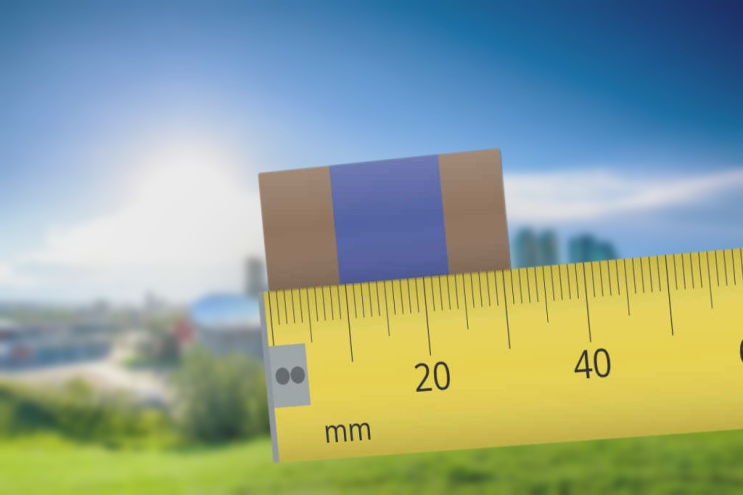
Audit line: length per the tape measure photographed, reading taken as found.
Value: 31 mm
